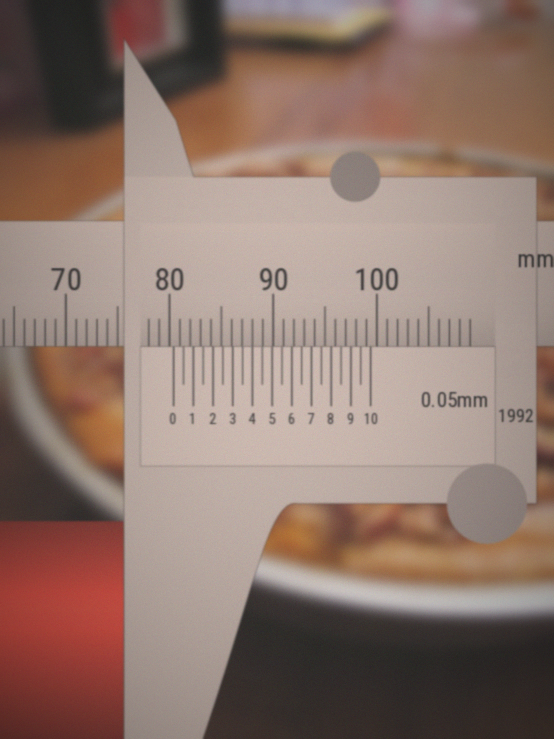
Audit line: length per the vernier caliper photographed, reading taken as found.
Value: 80.4 mm
